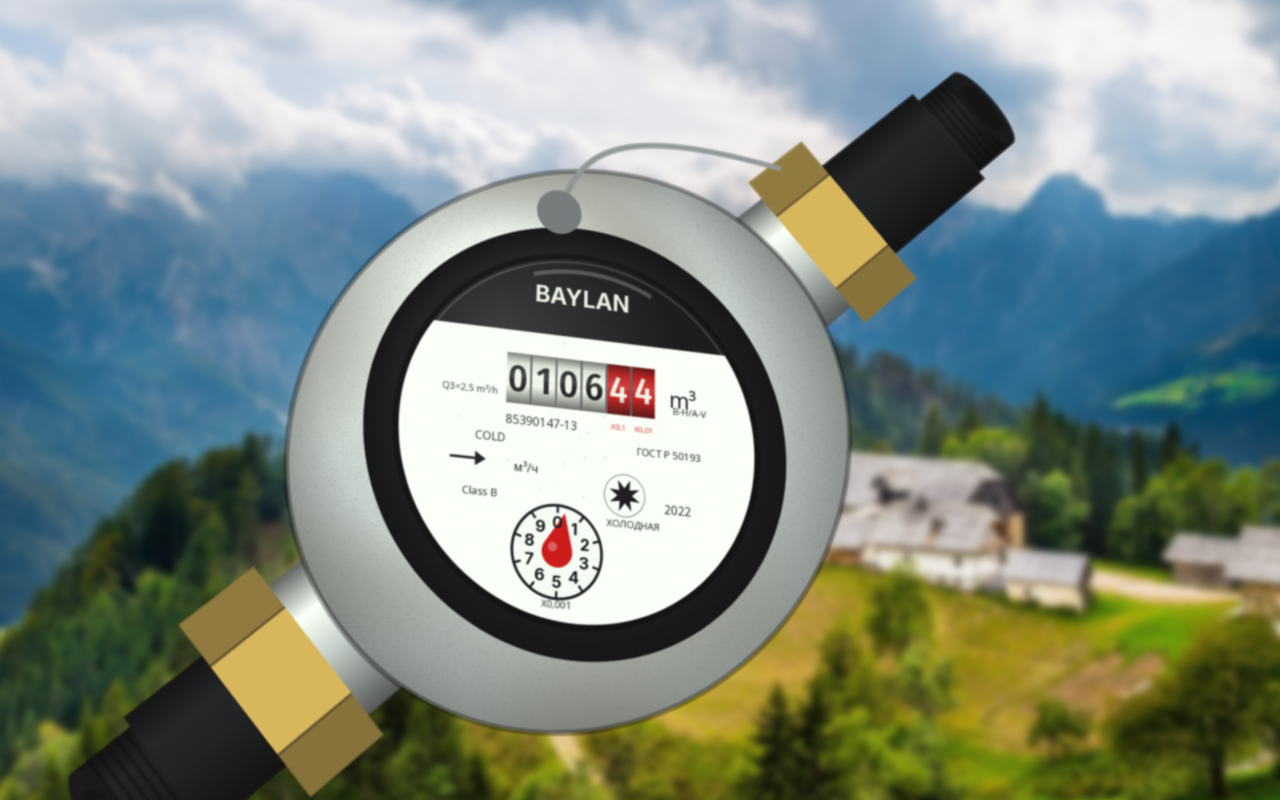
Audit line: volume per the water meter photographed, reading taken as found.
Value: 106.440 m³
